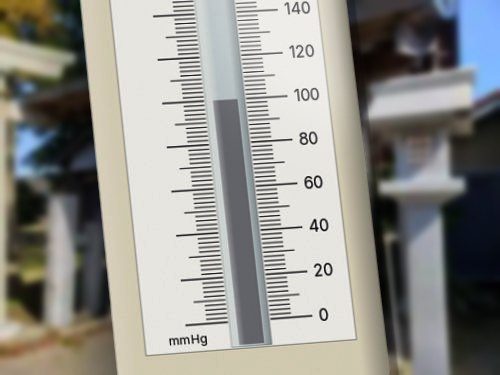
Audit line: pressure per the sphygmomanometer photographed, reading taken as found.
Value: 100 mmHg
